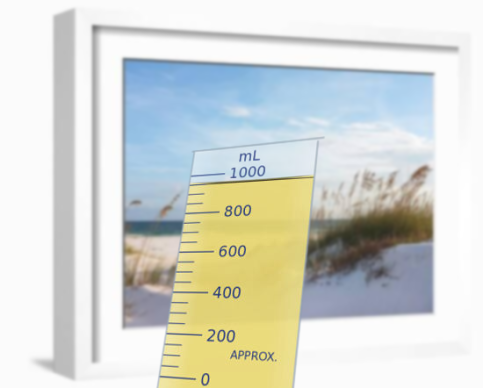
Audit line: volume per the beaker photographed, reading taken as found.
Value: 950 mL
